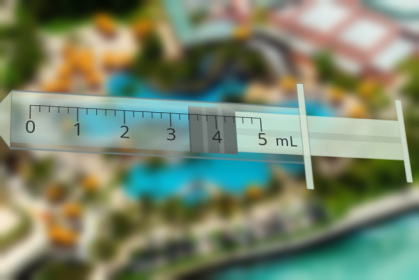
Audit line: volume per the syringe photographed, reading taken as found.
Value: 3.4 mL
